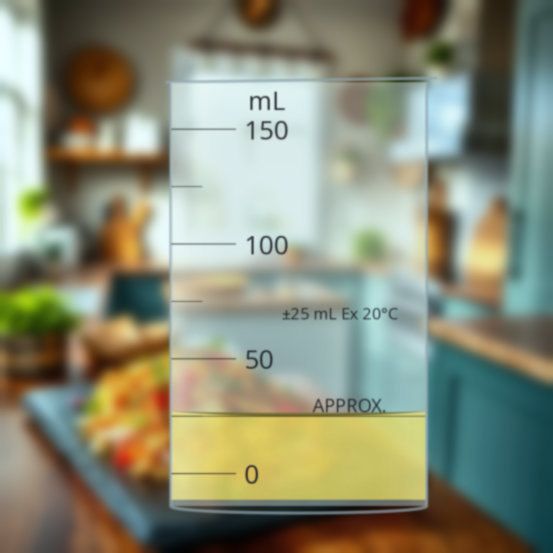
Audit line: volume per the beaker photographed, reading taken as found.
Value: 25 mL
